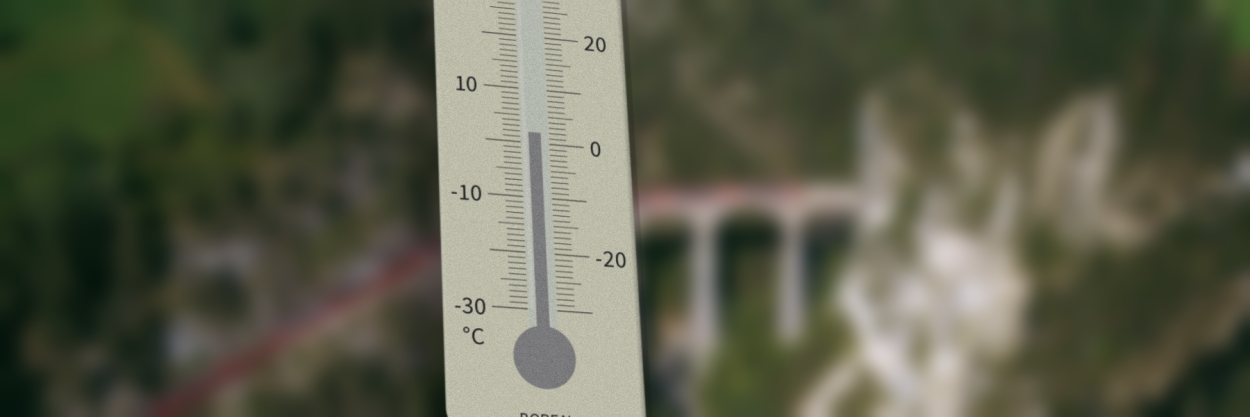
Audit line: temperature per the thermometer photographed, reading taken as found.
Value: 2 °C
